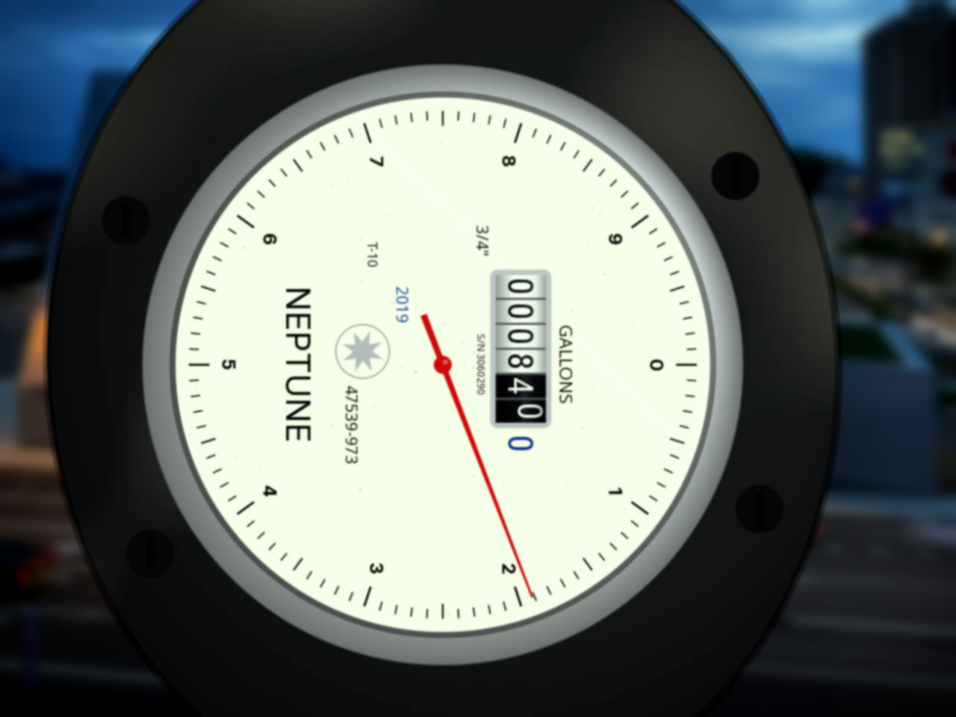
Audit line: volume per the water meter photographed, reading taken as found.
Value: 8401.9 gal
